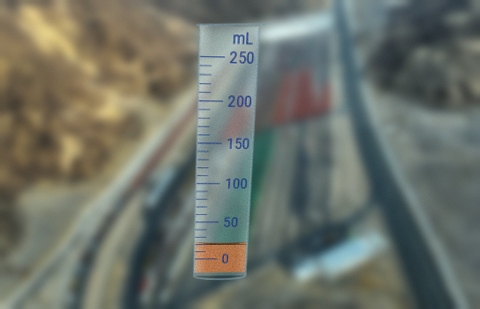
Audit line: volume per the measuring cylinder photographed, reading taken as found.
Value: 20 mL
